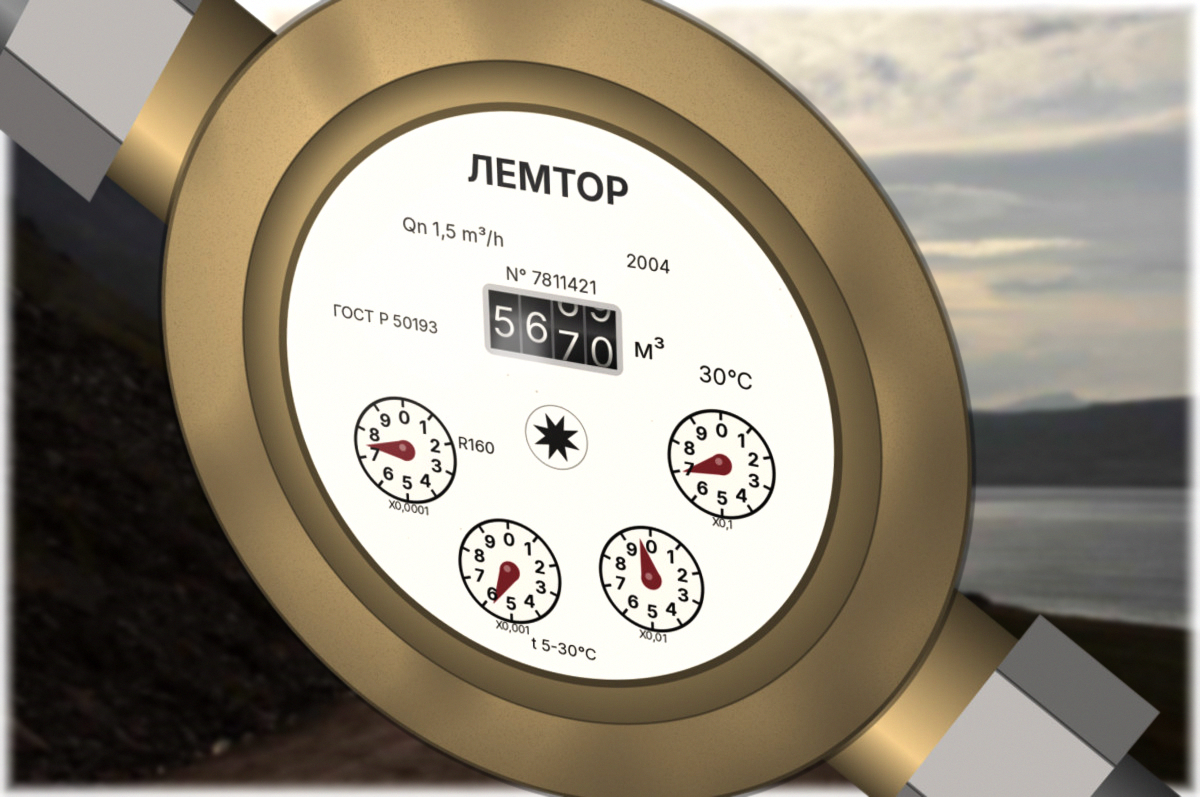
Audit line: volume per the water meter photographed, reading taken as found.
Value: 5669.6957 m³
